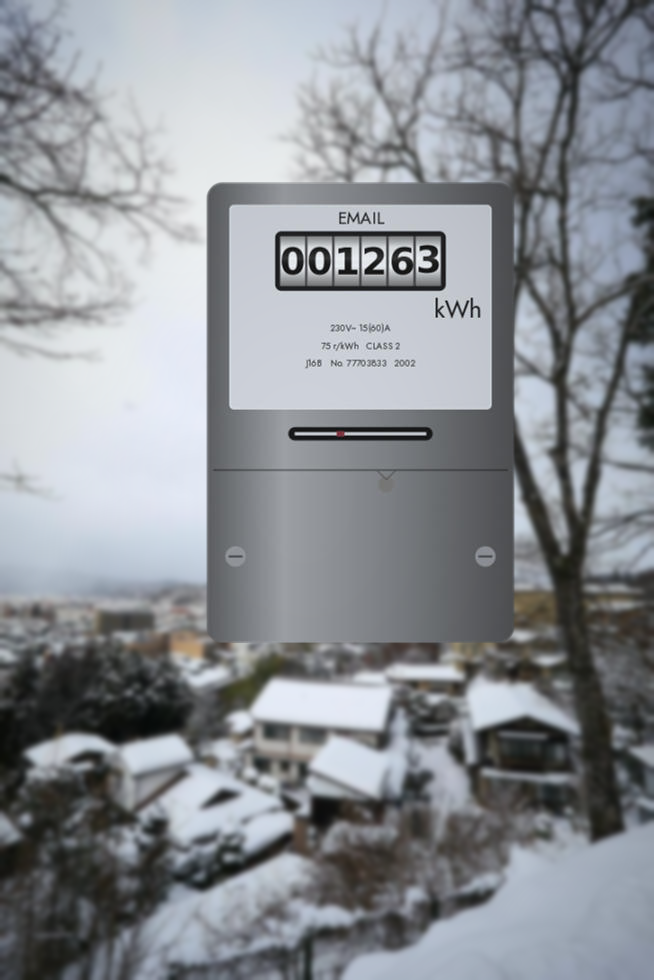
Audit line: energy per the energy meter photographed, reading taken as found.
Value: 1263 kWh
